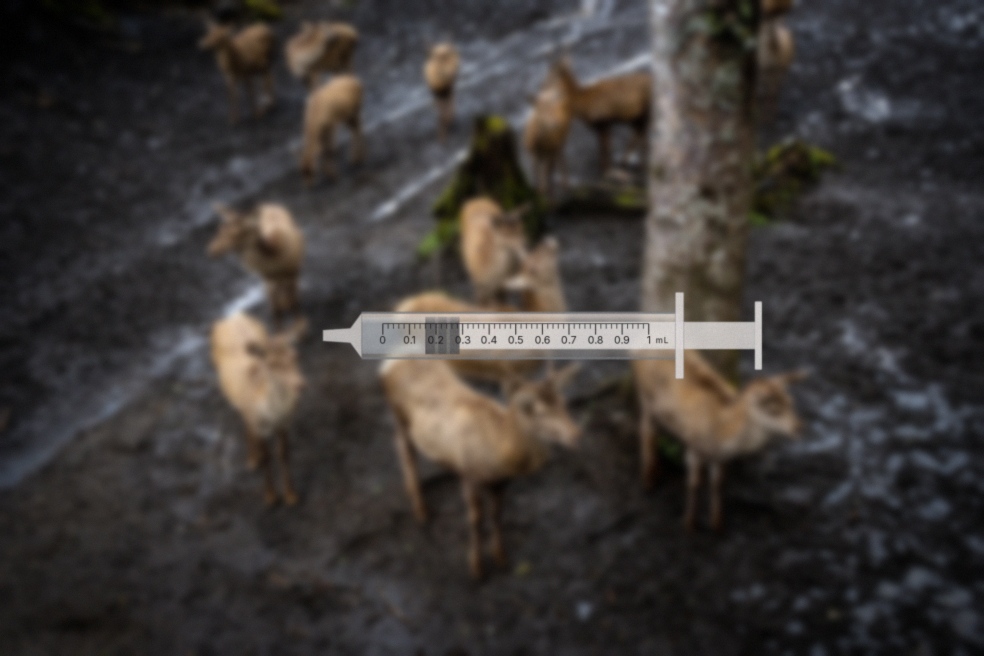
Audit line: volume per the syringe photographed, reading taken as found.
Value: 0.16 mL
